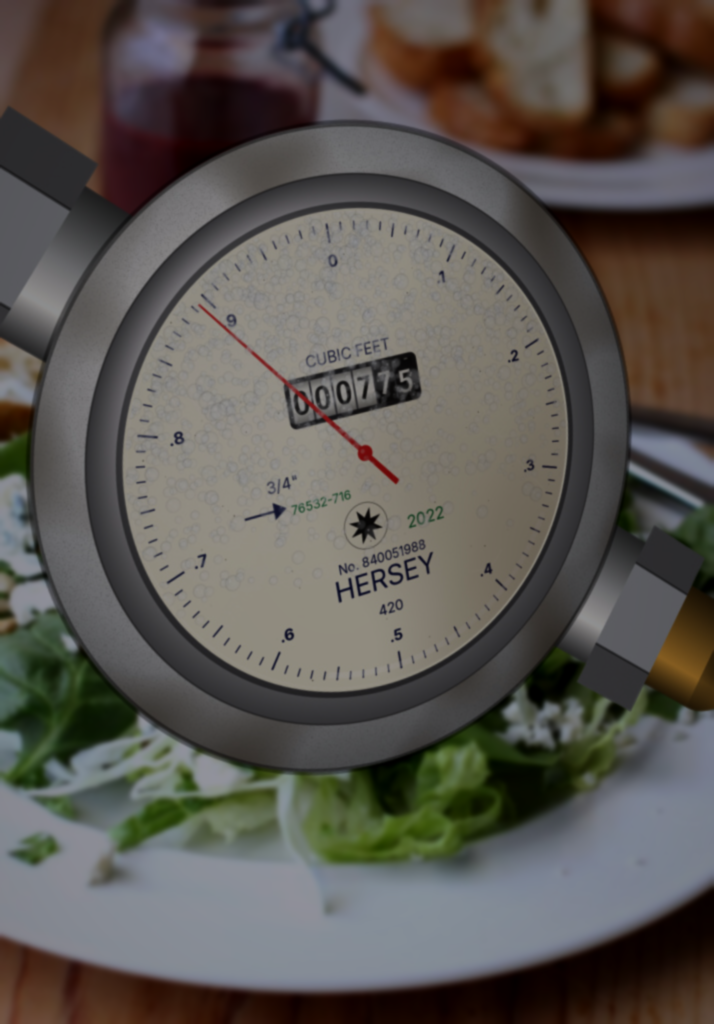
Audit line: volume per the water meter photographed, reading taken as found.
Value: 774.89 ft³
